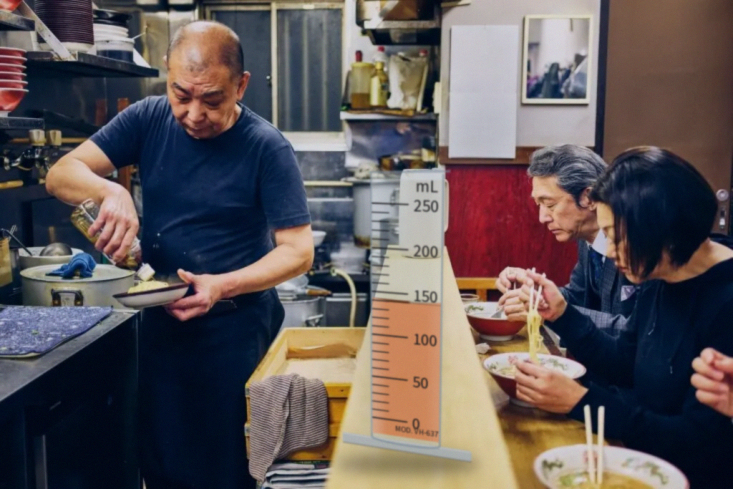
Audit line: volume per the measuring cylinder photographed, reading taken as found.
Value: 140 mL
